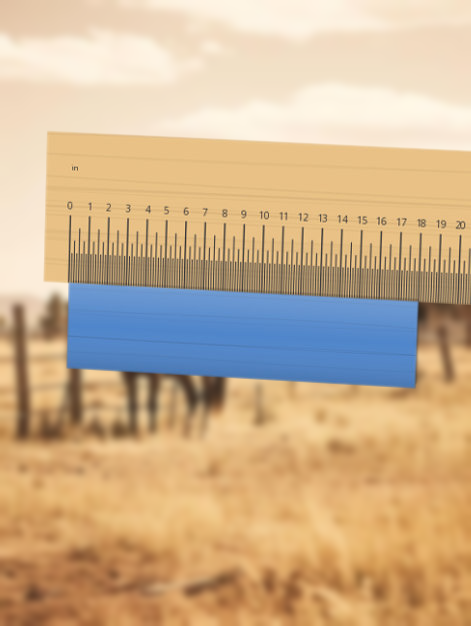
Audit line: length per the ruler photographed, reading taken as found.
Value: 18 in
